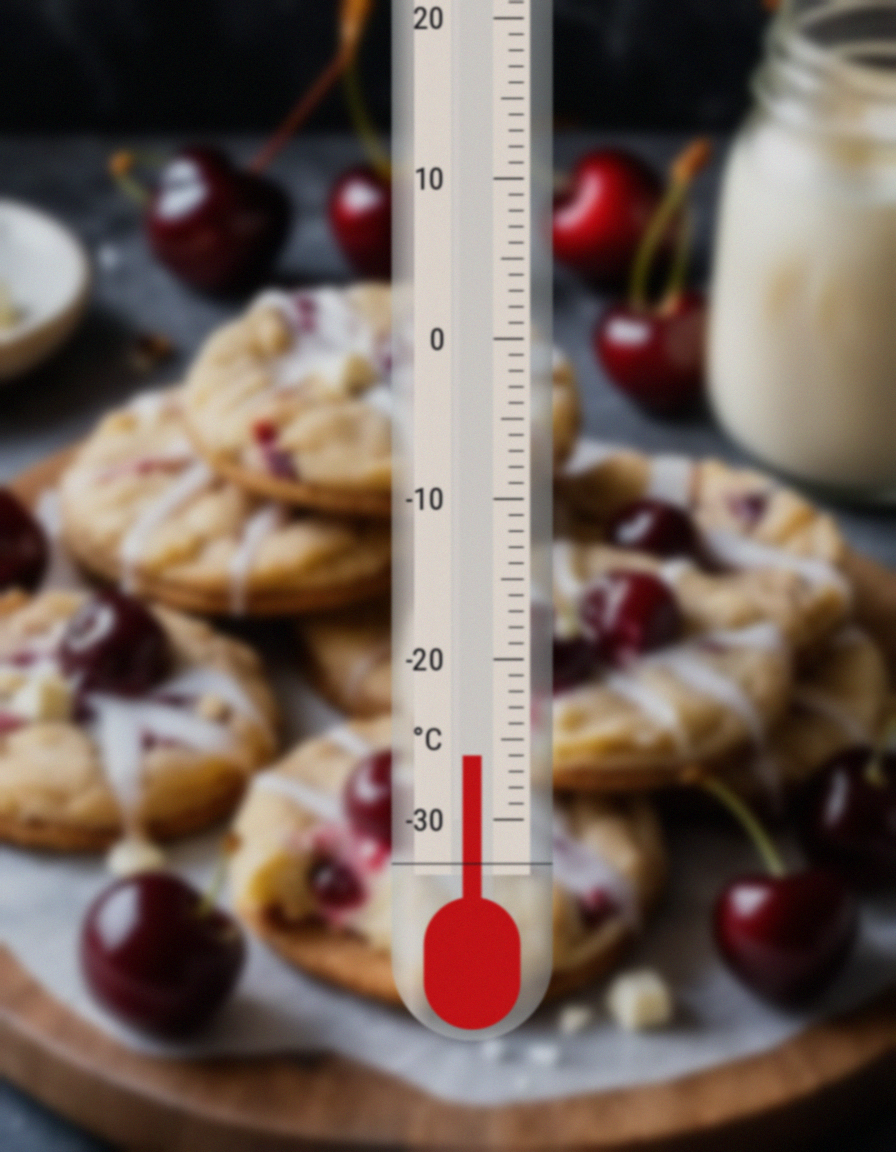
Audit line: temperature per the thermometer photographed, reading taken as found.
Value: -26 °C
